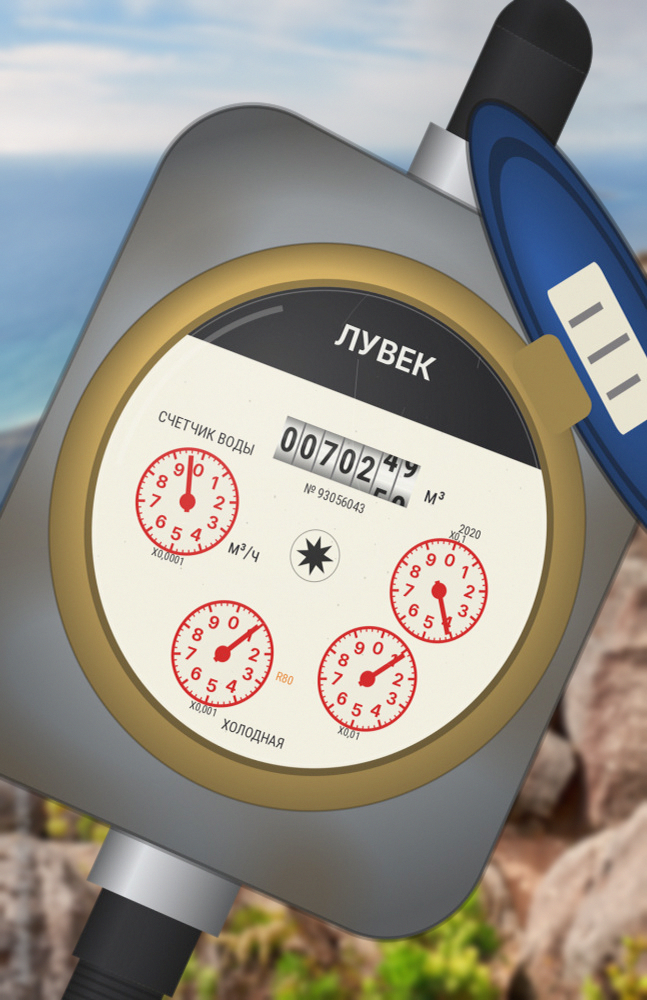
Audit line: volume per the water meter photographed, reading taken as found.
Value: 70249.4109 m³
